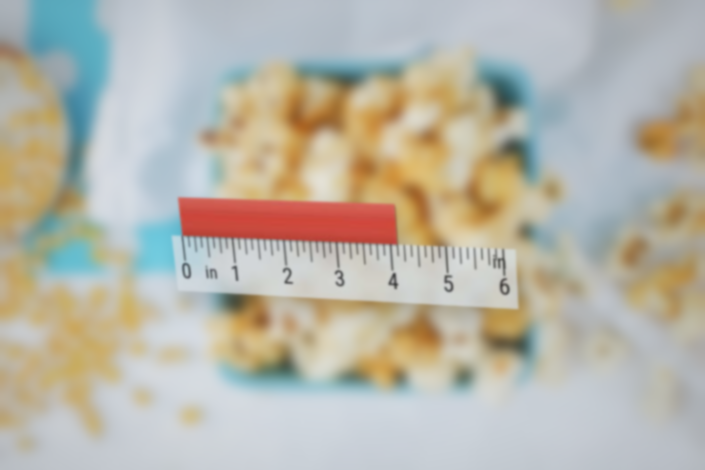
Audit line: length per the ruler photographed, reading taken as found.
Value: 4.125 in
